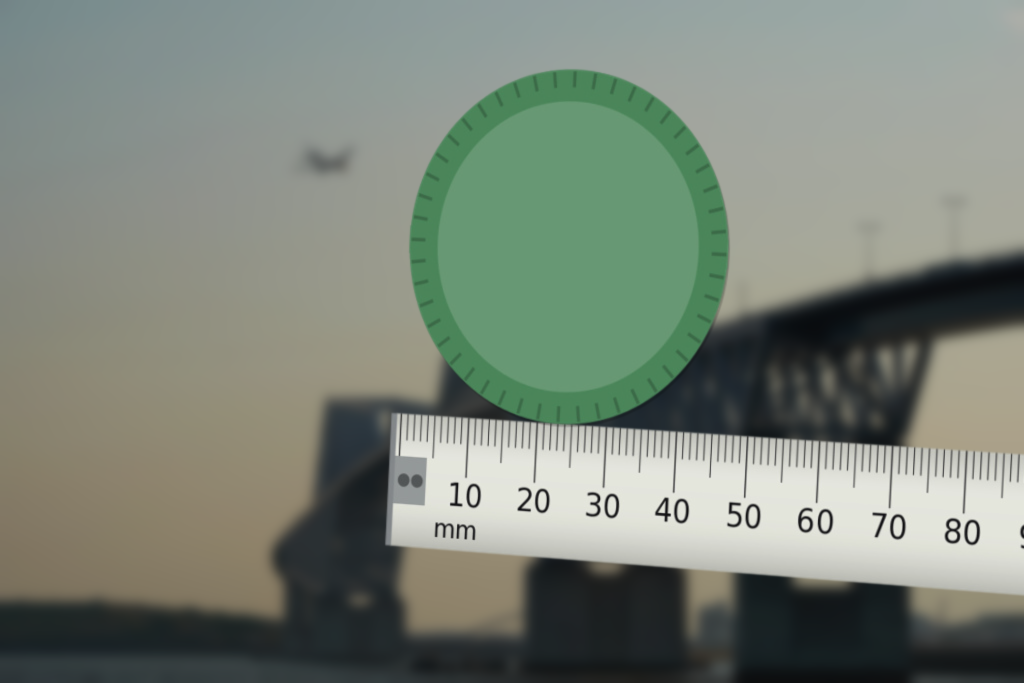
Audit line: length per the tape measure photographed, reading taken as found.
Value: 46 mm
